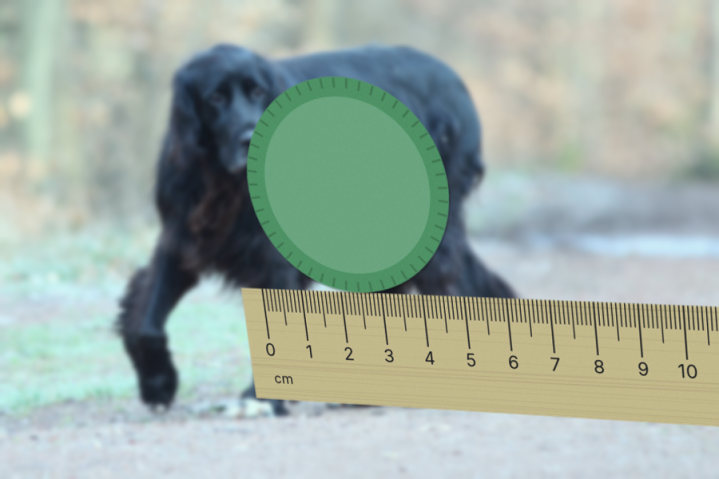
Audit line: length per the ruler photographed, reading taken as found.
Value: 4.9 cm
